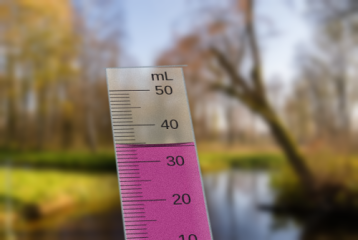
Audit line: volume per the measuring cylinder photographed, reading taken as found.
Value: 34 mL
